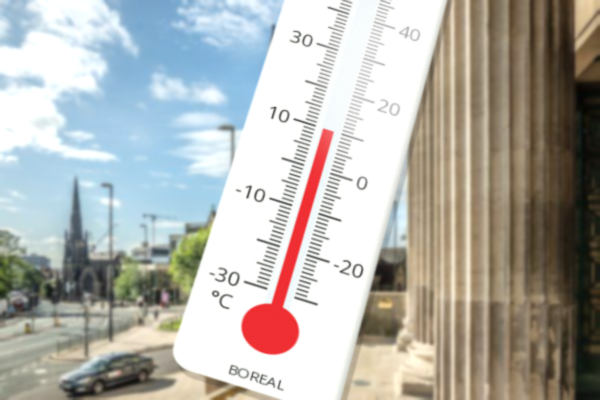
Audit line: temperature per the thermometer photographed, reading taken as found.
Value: 10 °C
